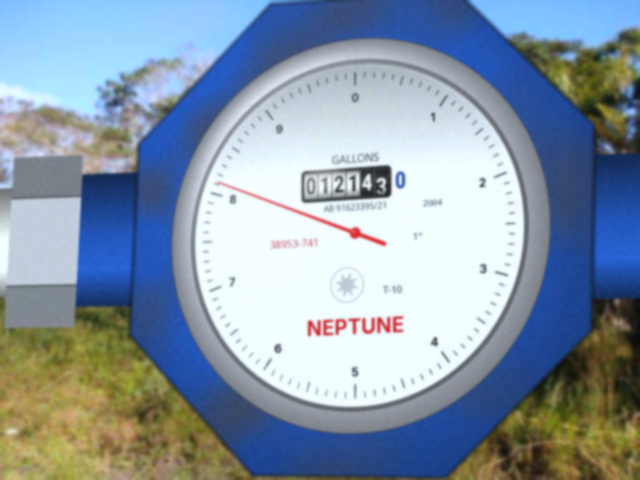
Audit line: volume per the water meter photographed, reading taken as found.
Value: 121428.1 gal
